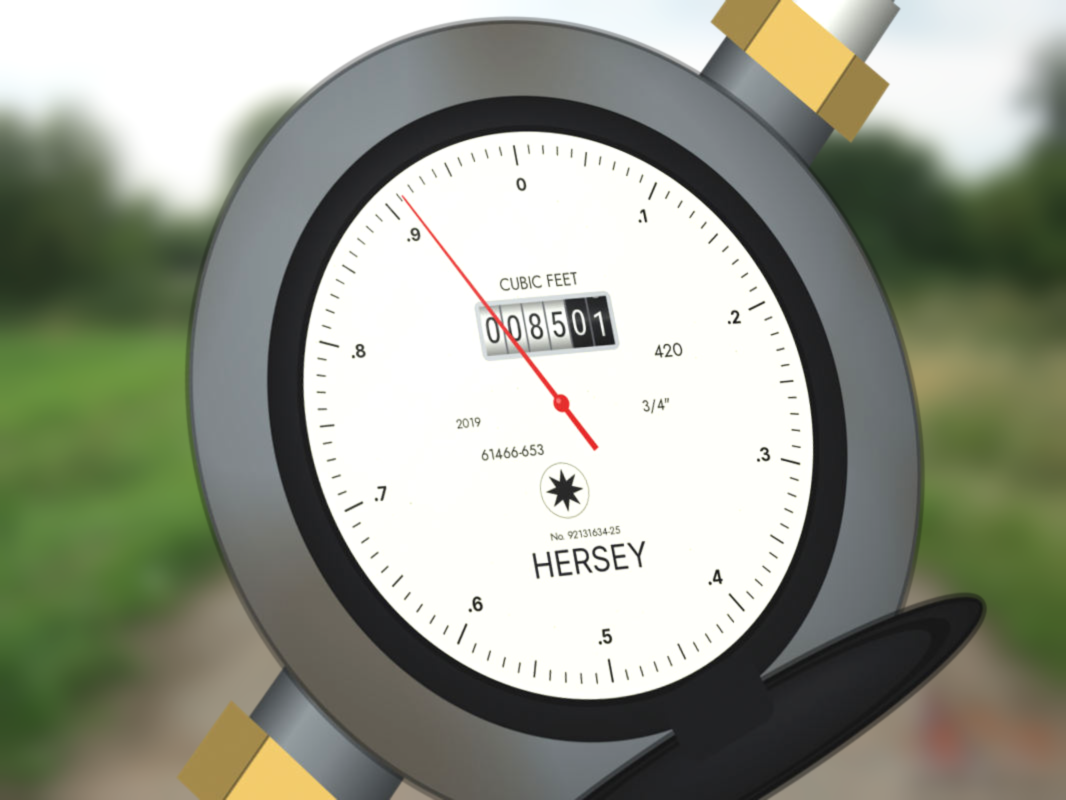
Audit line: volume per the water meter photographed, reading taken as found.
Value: 8500.91 ft³
